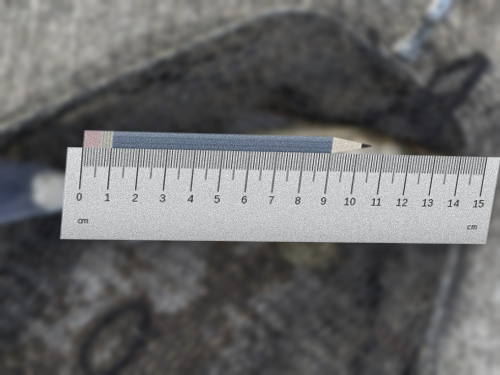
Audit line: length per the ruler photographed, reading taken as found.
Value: 10.5 cm
